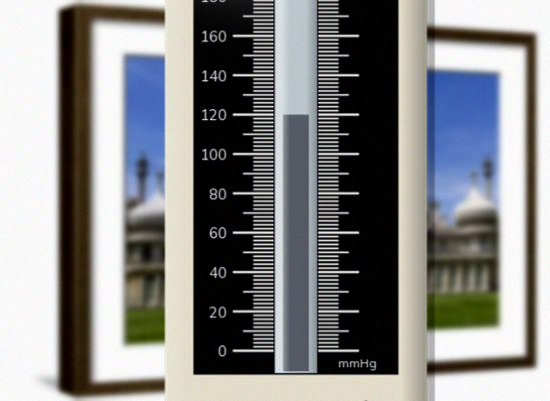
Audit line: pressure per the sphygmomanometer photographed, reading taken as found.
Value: 120 mmHg
